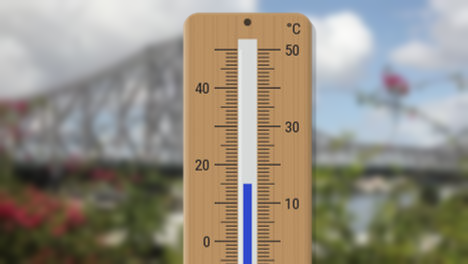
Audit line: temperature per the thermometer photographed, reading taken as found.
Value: 15 °C
